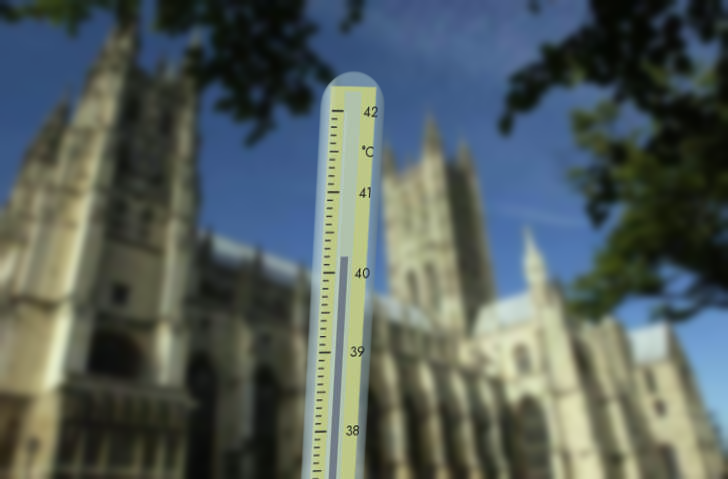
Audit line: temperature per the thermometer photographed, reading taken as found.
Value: 40.2 °C
